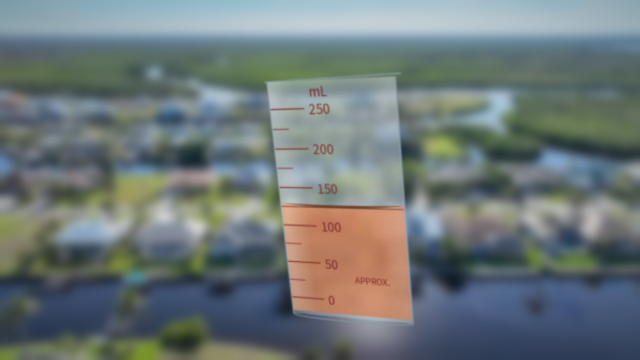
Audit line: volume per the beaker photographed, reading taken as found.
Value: 125 mL
